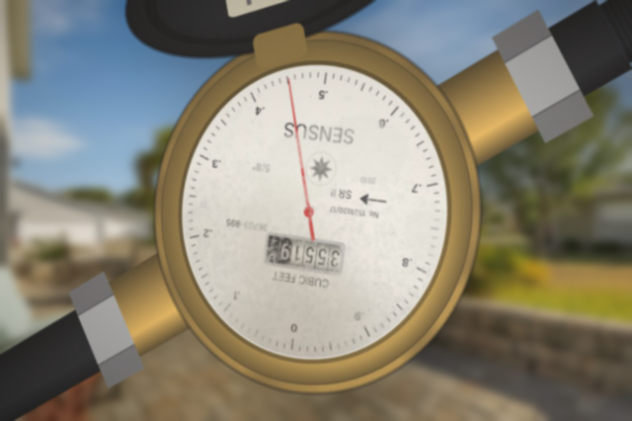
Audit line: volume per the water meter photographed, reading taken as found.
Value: 355190.45 ft³
